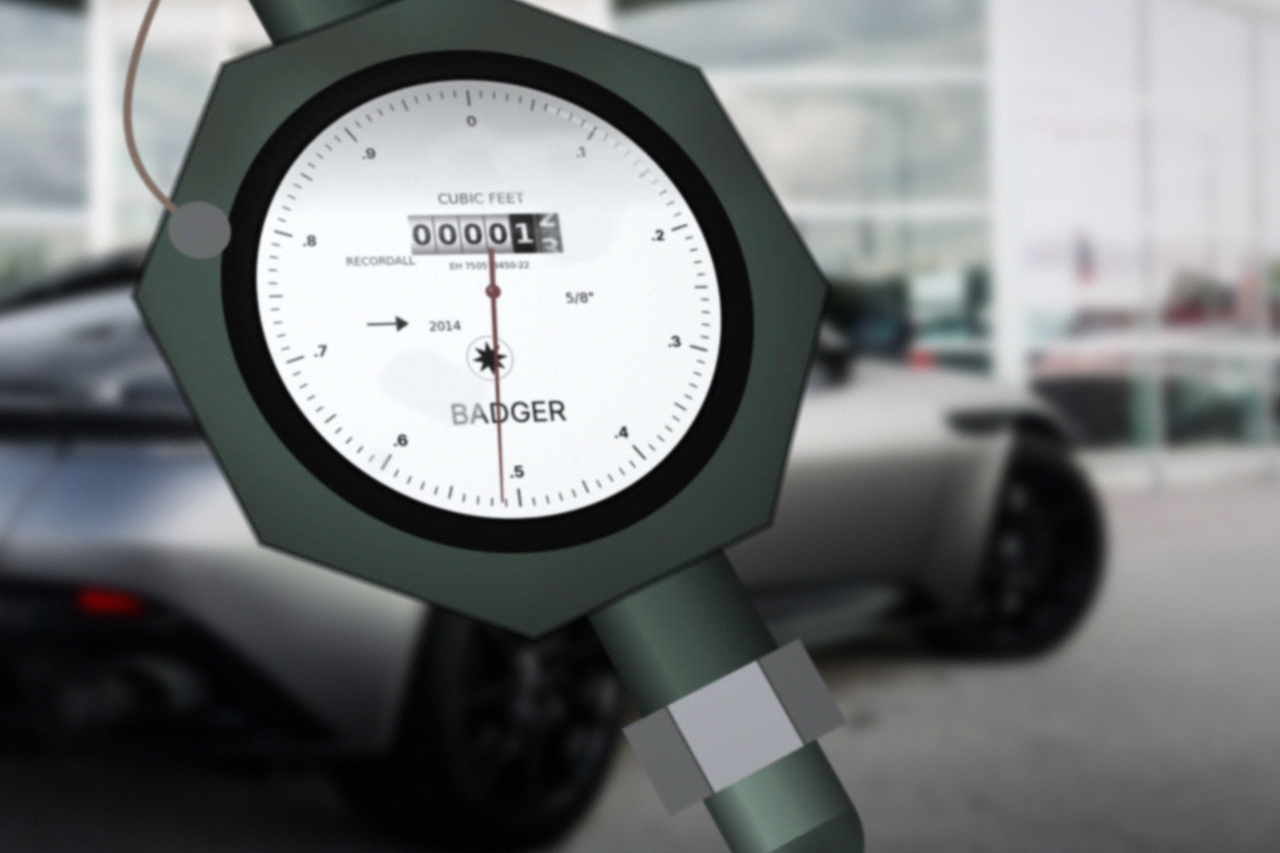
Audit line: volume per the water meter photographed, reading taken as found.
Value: 12.51 ft³
